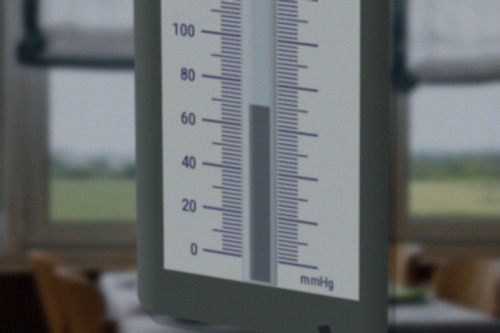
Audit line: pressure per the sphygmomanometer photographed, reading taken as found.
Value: 70 mmHg
